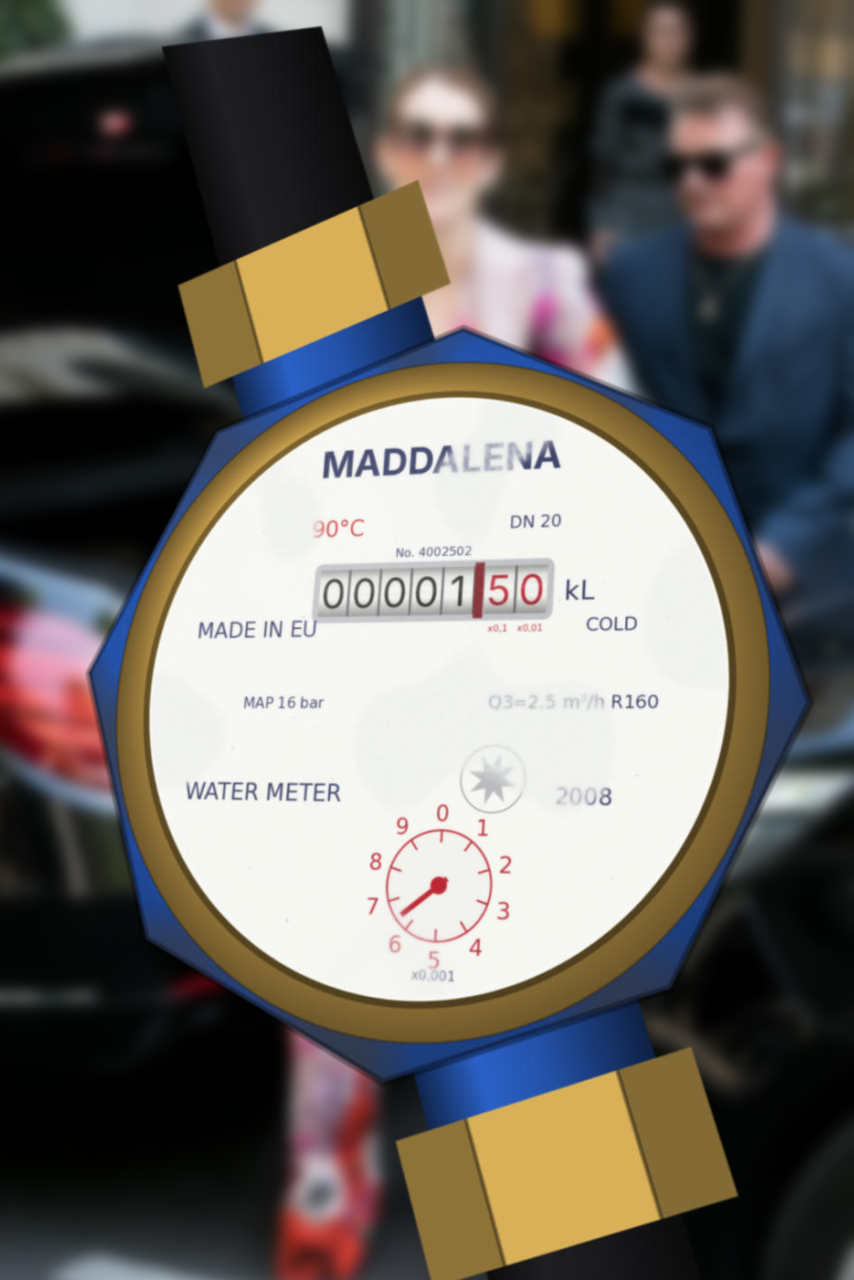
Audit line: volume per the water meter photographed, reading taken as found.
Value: 1.506 kL
